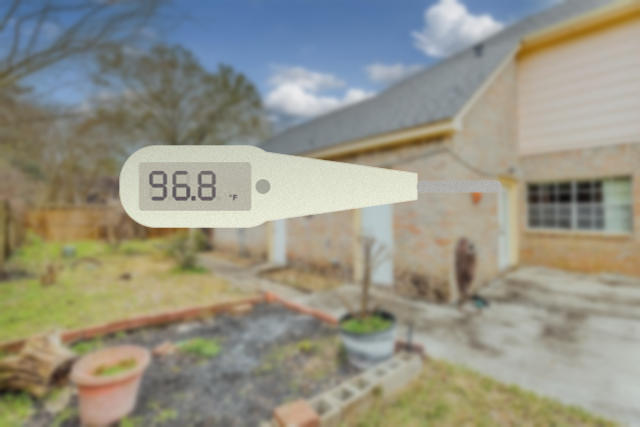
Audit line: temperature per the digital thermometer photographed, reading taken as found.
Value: 96.8 °F
